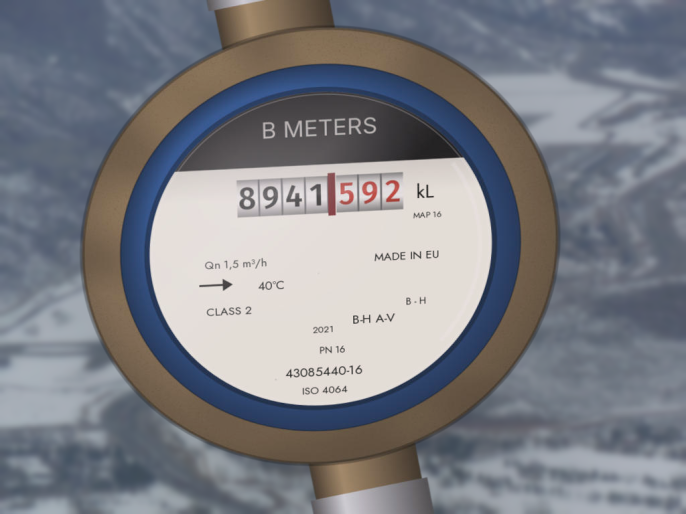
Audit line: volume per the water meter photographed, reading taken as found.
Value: 8941.592 kL
